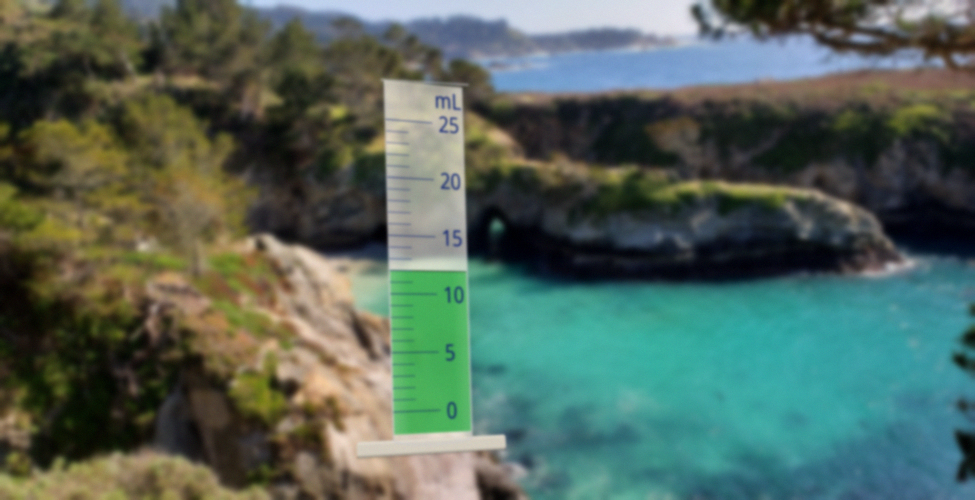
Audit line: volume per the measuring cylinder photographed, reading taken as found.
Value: 12 mL
